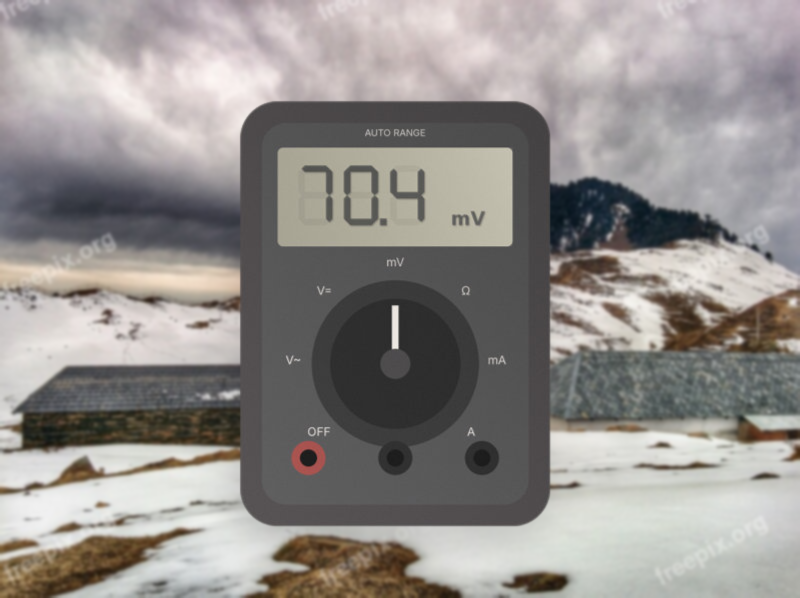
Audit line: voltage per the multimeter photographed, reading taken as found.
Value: 70.4 mV
